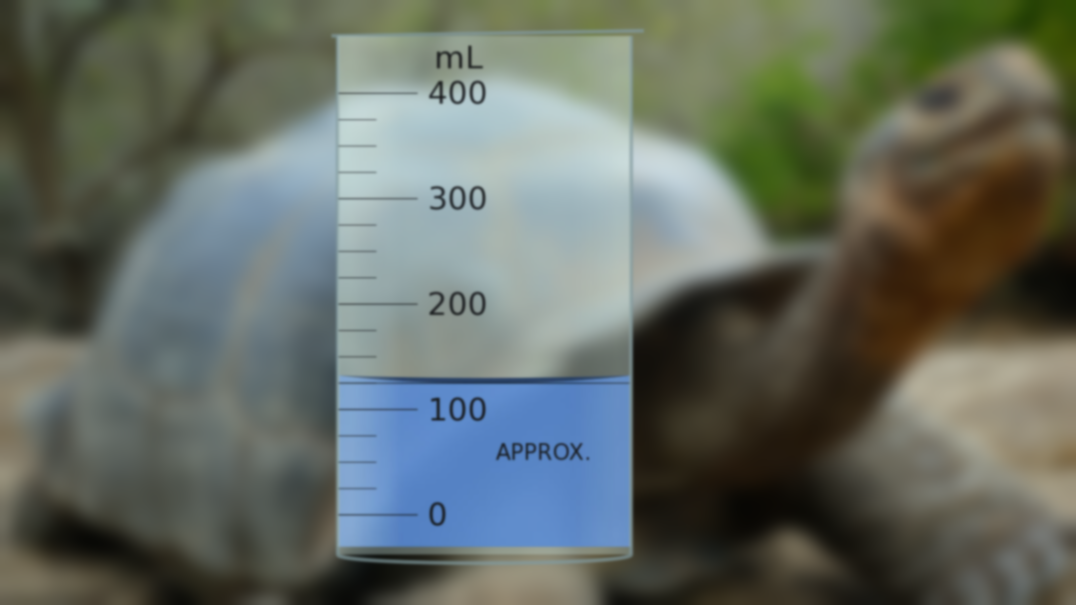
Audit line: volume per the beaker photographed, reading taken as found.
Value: 125 mL
